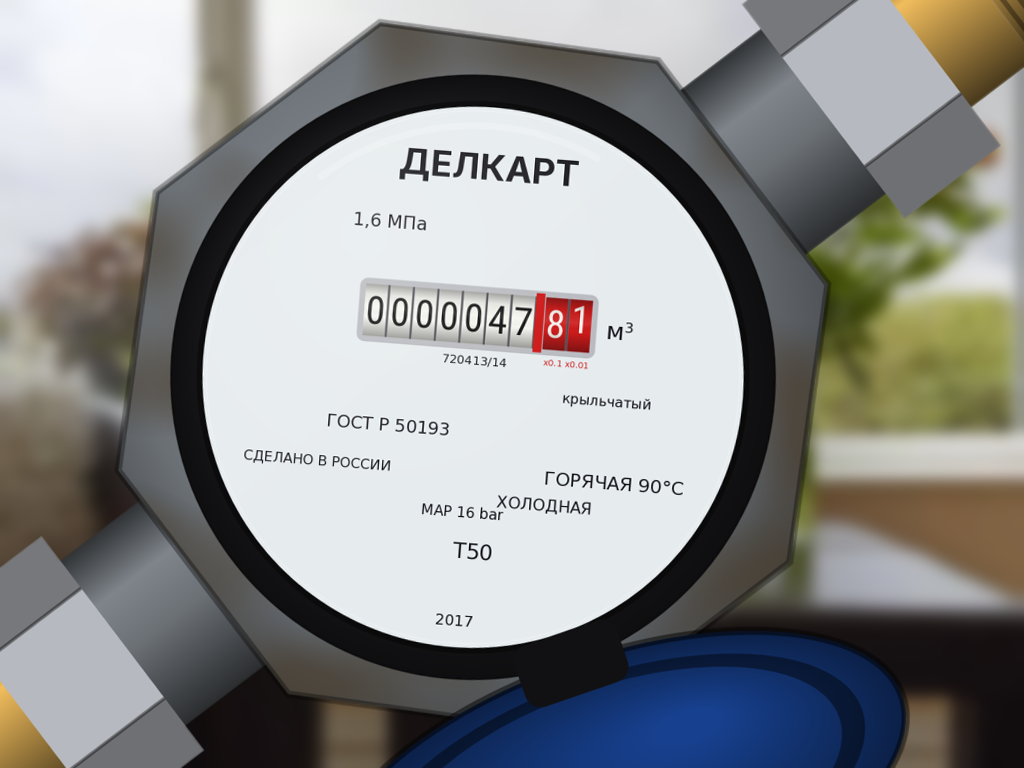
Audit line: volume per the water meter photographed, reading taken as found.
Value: 47.81 m³
